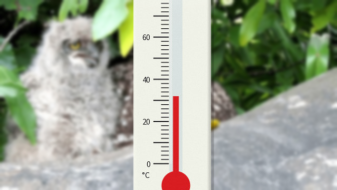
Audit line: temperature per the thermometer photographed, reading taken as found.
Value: 32 °C
